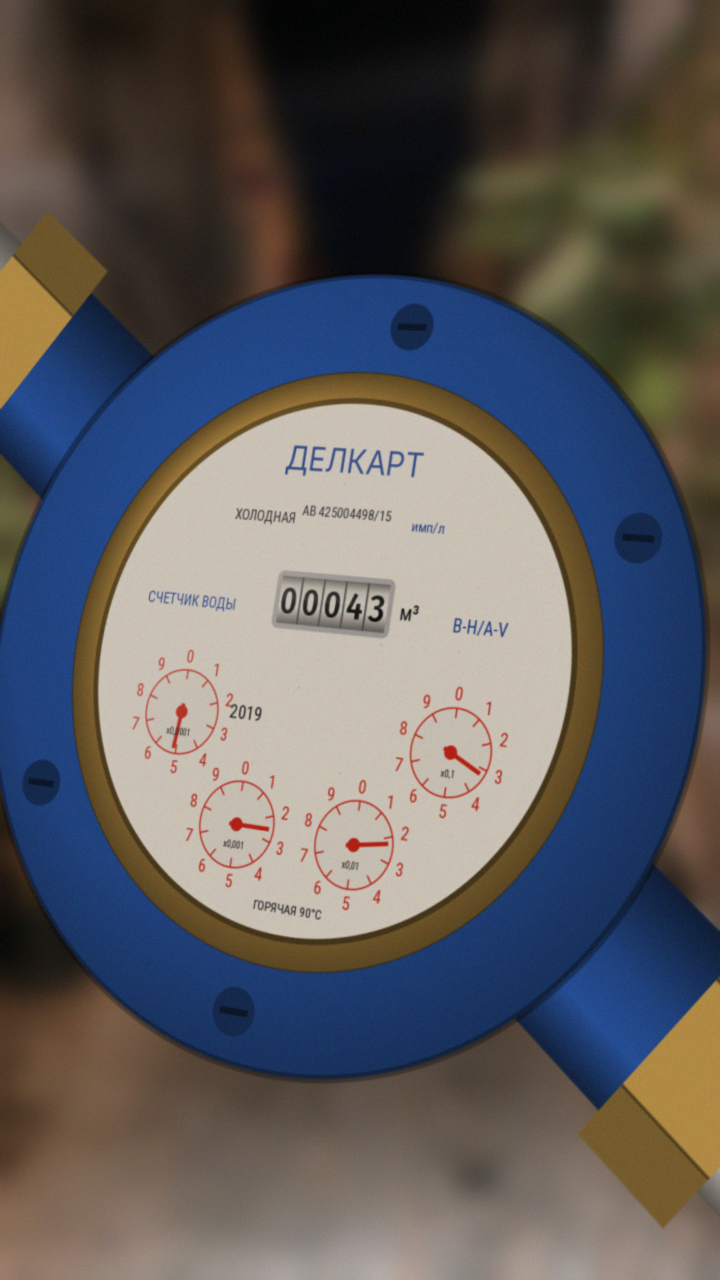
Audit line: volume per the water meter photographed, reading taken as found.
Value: 43.3225 m³
